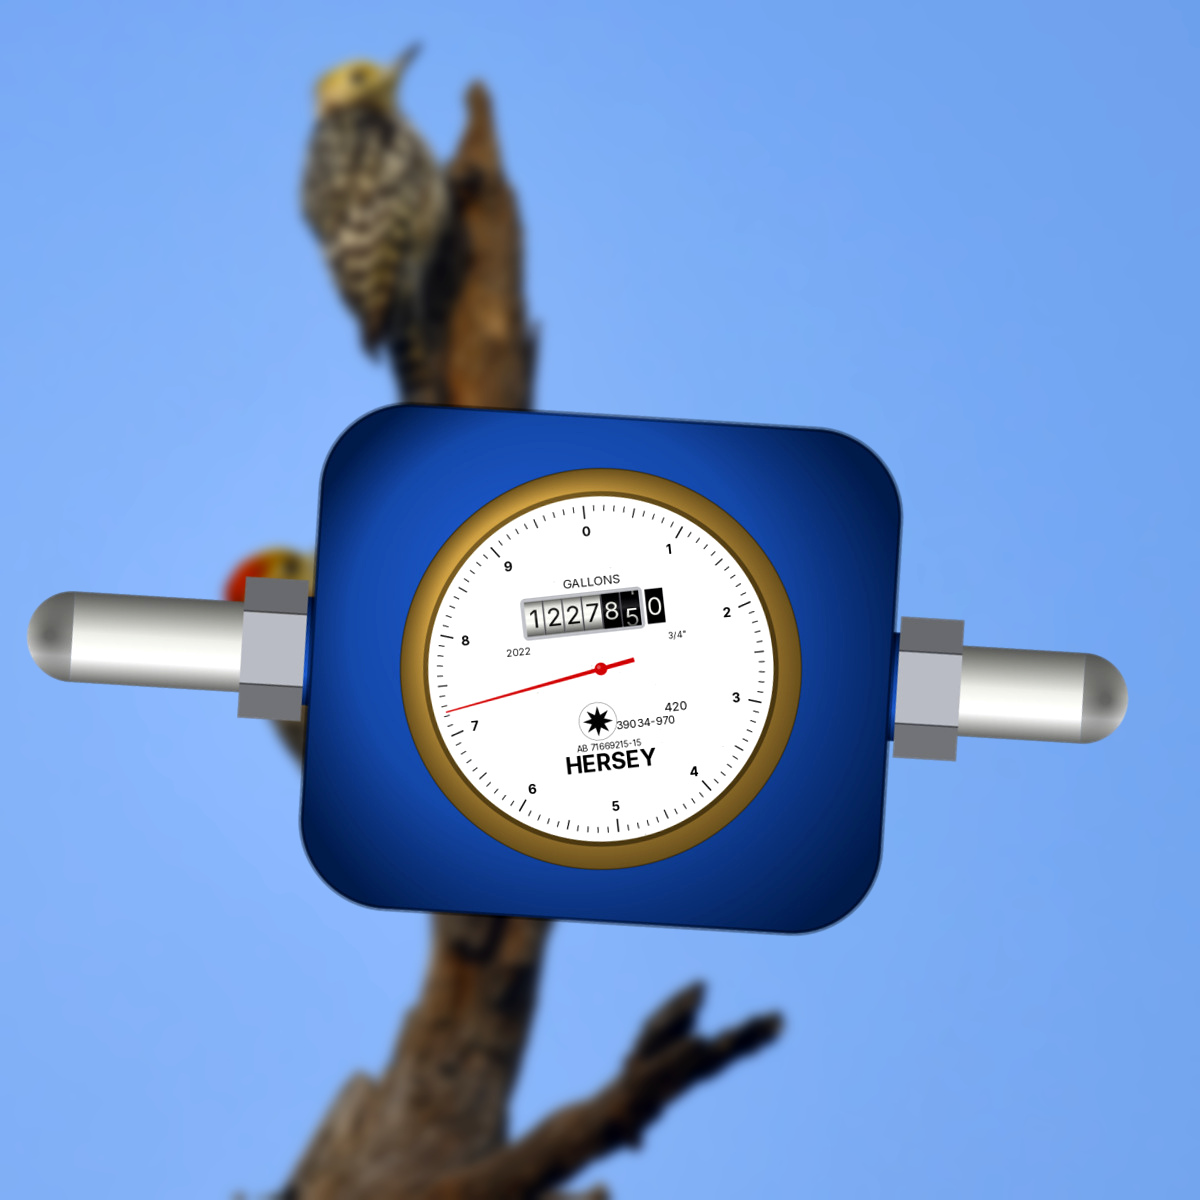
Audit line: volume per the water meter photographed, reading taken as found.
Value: 1227847.2 gal
